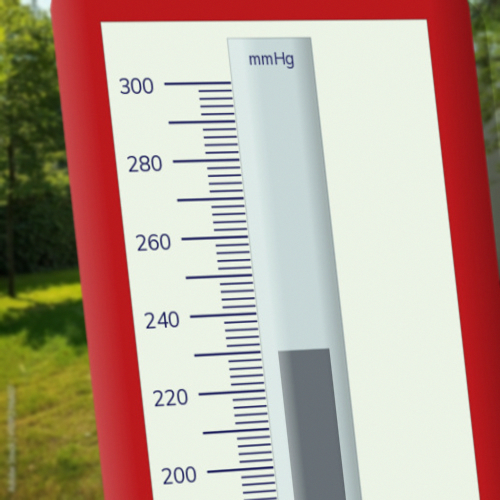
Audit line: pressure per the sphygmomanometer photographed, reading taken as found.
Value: 230 mmHg
